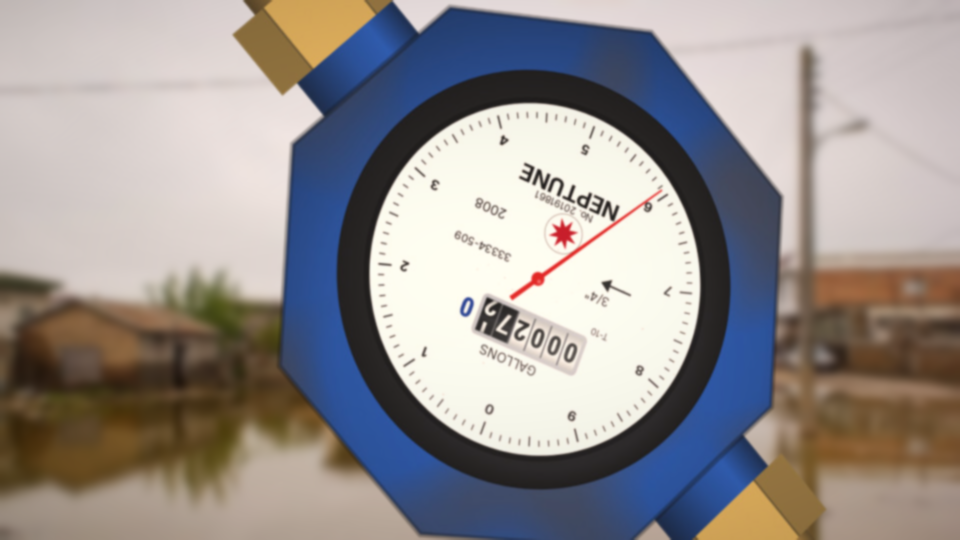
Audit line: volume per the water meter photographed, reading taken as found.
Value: 2715.9 gal
